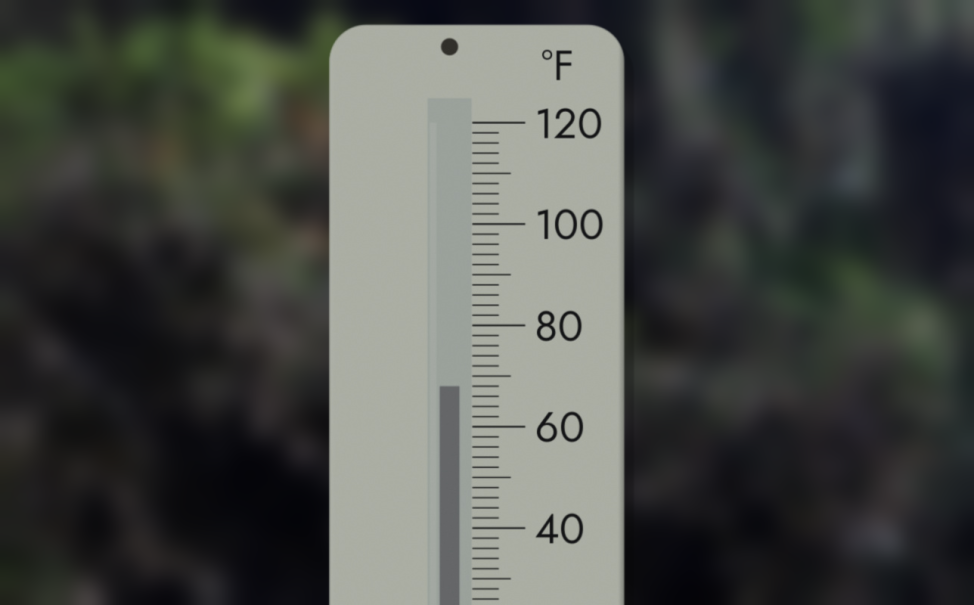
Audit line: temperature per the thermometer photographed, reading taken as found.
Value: 68 °F
